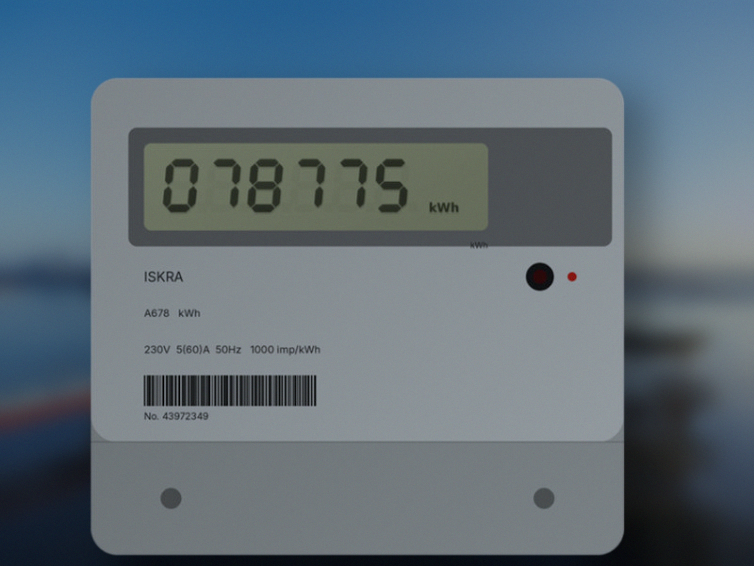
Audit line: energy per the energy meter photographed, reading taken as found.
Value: 78775 kWh
